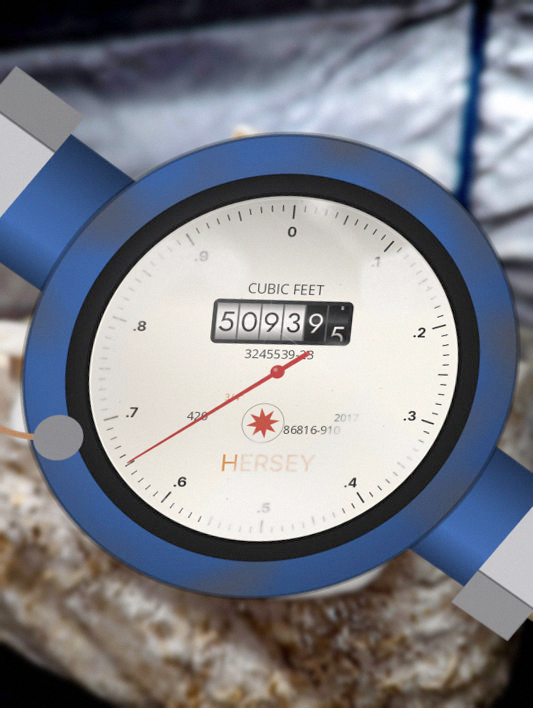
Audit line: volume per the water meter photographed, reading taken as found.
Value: 509394.65 ft³
